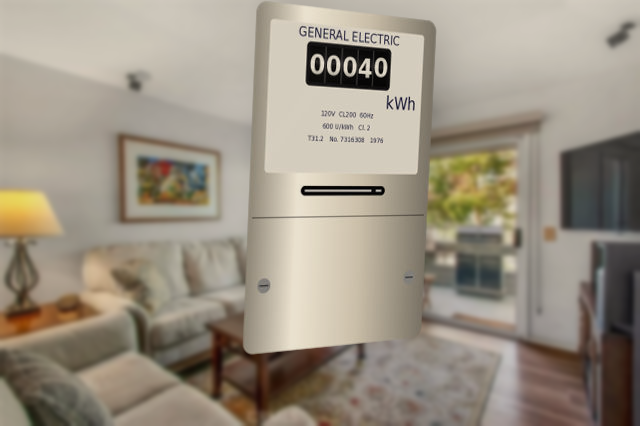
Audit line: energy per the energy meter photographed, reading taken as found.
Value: 40 kWh
